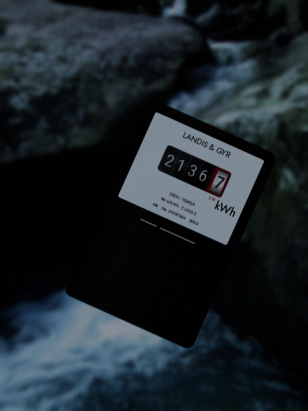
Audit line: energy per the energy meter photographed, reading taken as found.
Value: 2136.7 kWh
